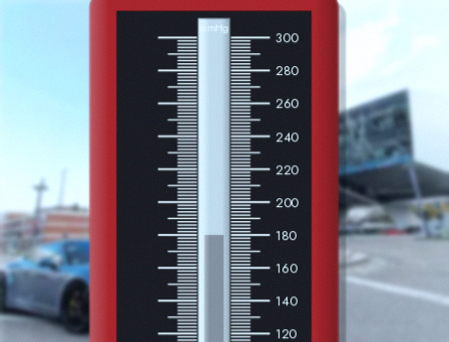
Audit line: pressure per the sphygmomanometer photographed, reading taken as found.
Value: 180 mmHg
